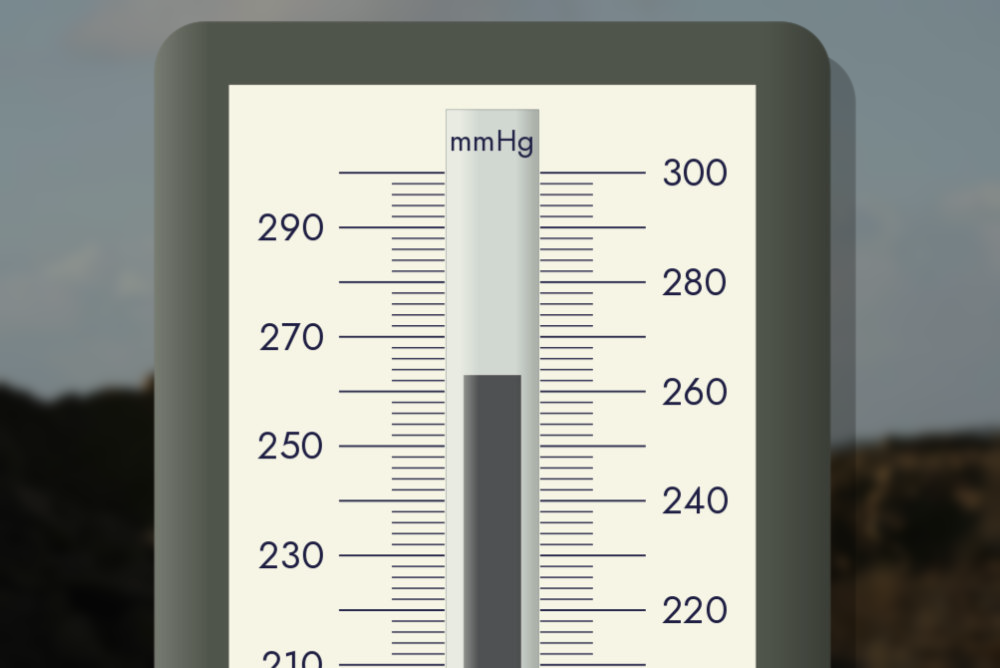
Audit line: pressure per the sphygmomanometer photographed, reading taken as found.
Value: 263 mmHg
